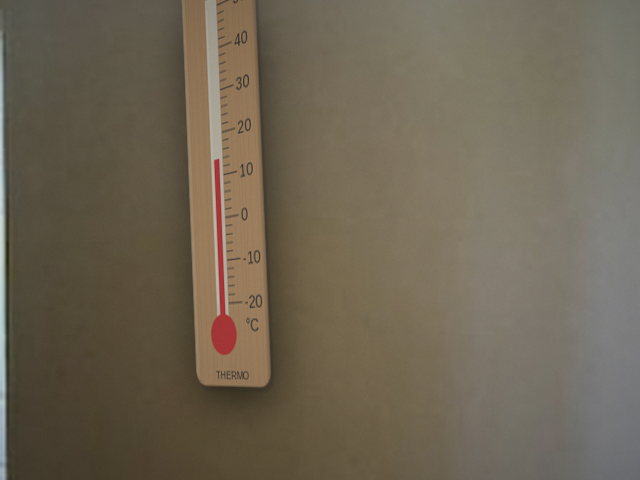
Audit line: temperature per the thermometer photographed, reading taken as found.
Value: 14 °C
